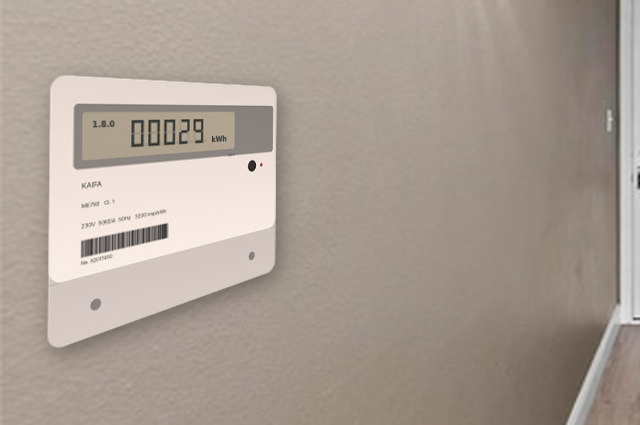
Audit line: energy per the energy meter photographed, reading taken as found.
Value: 29 kWh
